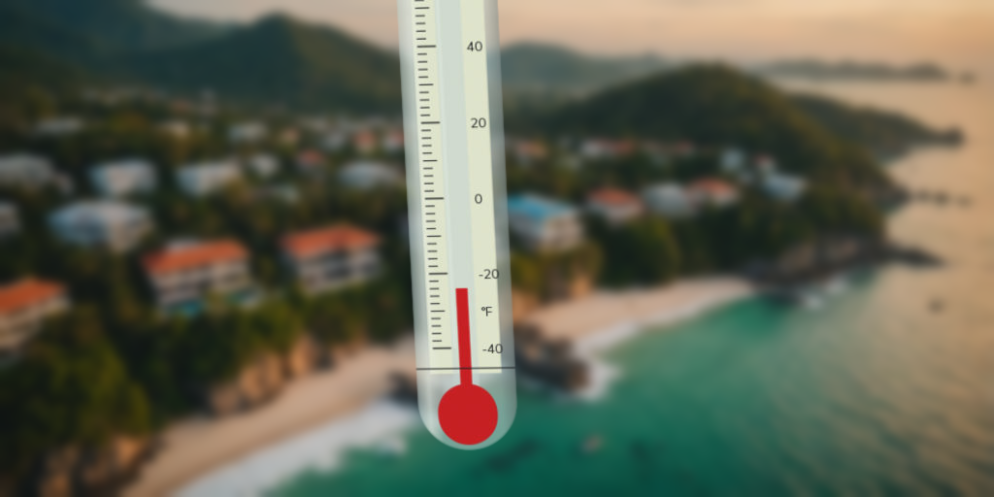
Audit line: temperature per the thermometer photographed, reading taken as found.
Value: -24 °F
